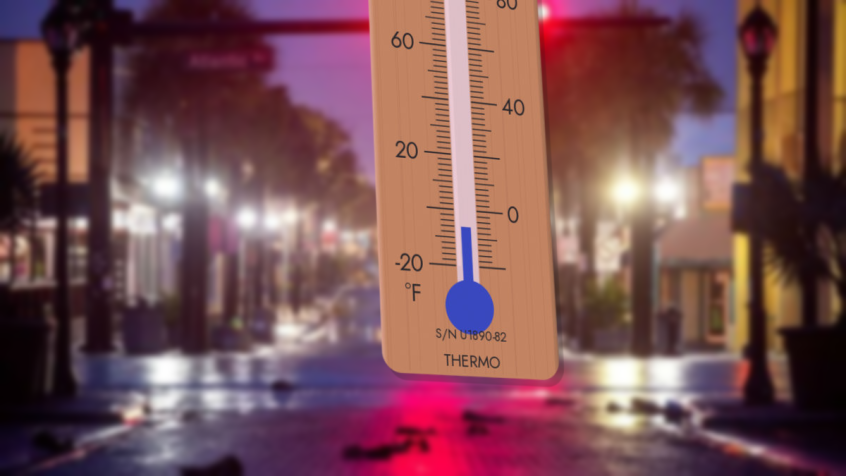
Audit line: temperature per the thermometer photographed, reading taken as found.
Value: -6 °F
